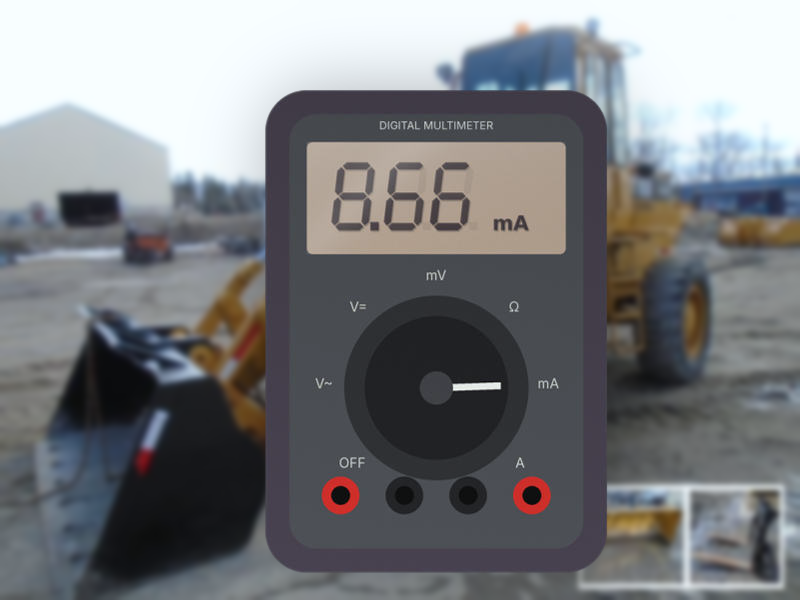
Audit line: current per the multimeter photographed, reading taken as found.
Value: 8.66 mA
